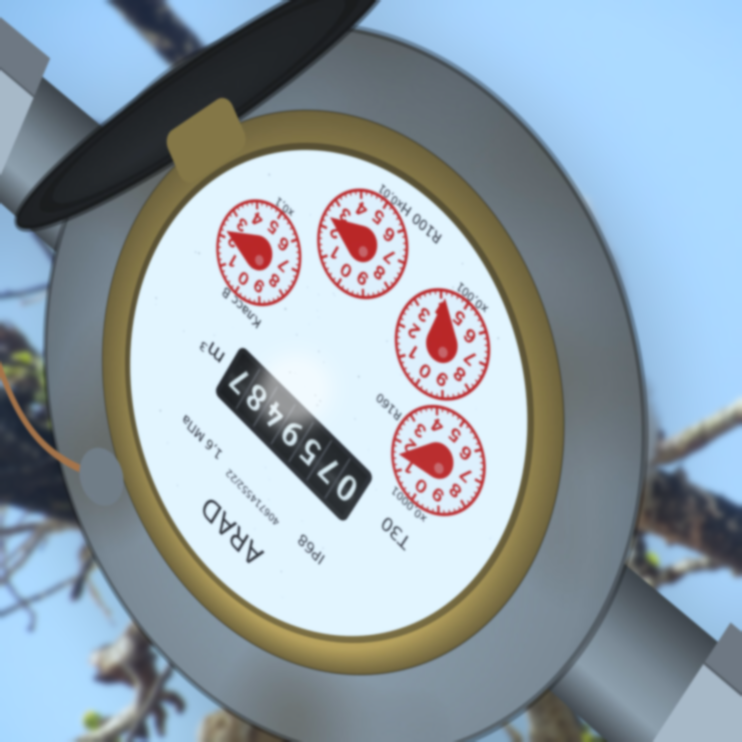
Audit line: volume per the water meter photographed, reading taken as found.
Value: 759487.2241 m³
